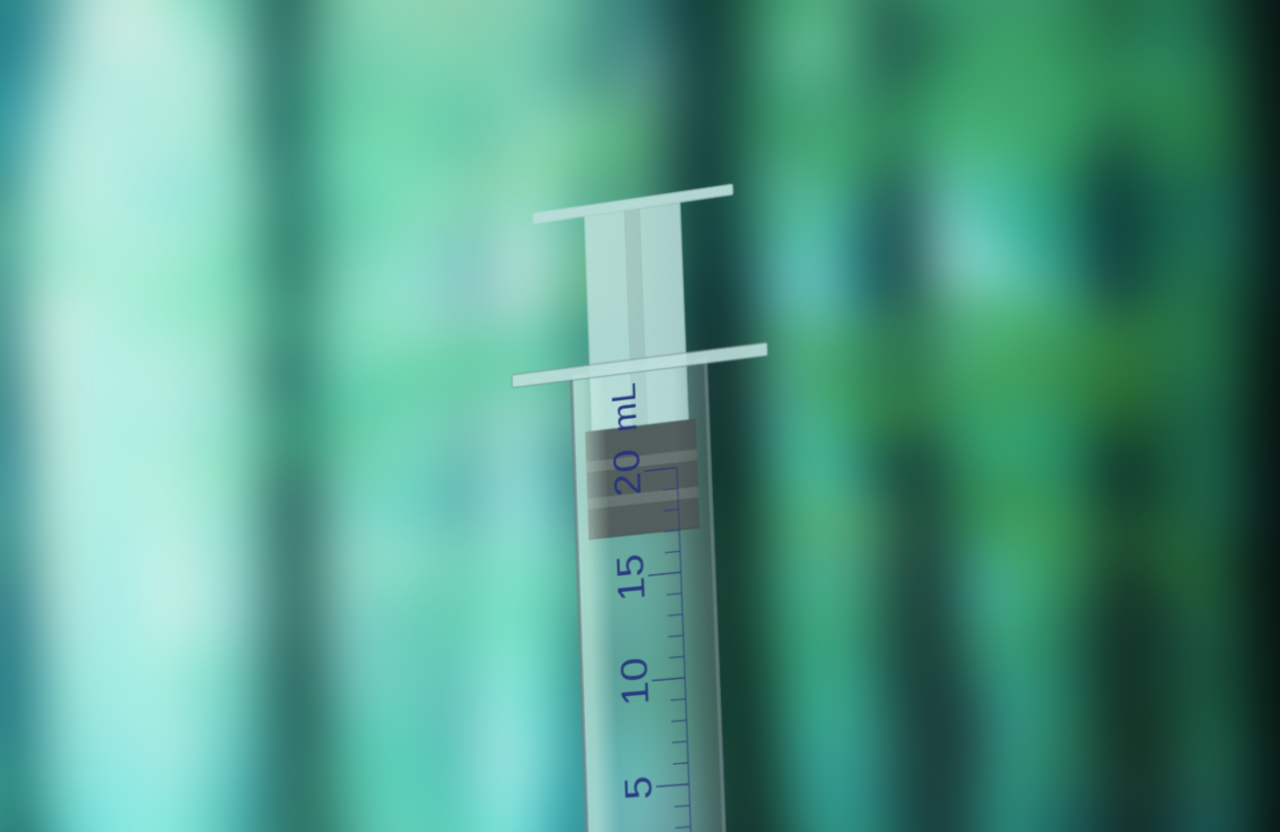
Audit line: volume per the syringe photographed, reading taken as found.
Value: 17 mL
